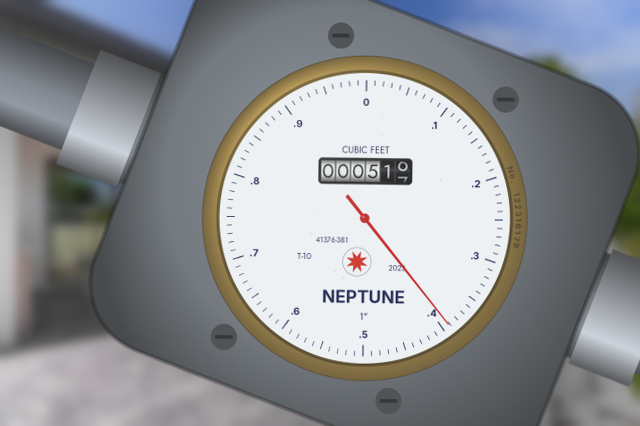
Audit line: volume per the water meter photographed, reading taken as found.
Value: 516.39 ft³
